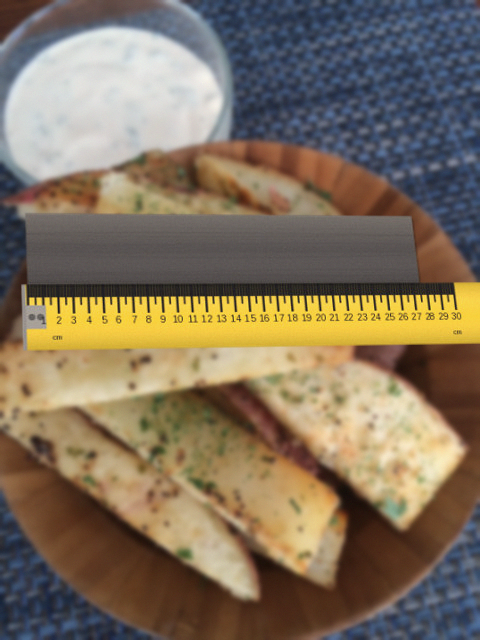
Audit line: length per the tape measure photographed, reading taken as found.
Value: 27.5 cm
